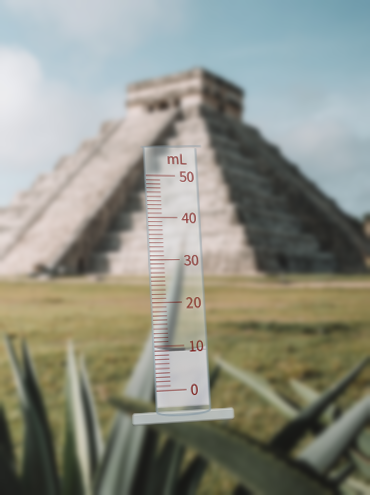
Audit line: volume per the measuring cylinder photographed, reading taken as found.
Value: 9 mL
